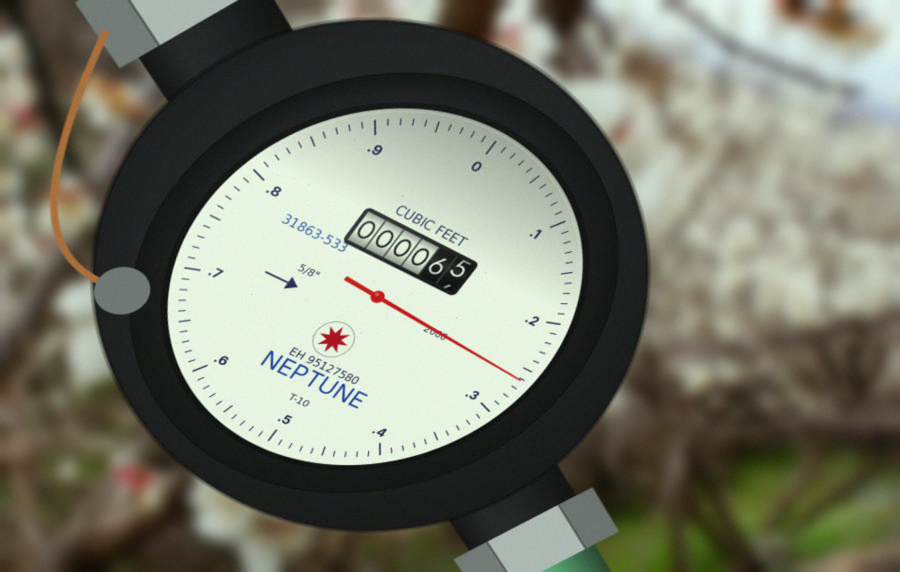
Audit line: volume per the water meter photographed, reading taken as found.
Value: 65.26 ft³
